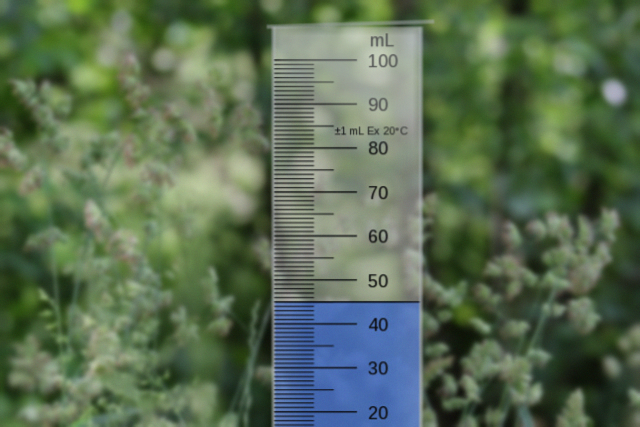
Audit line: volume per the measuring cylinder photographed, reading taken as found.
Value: 45 mL
